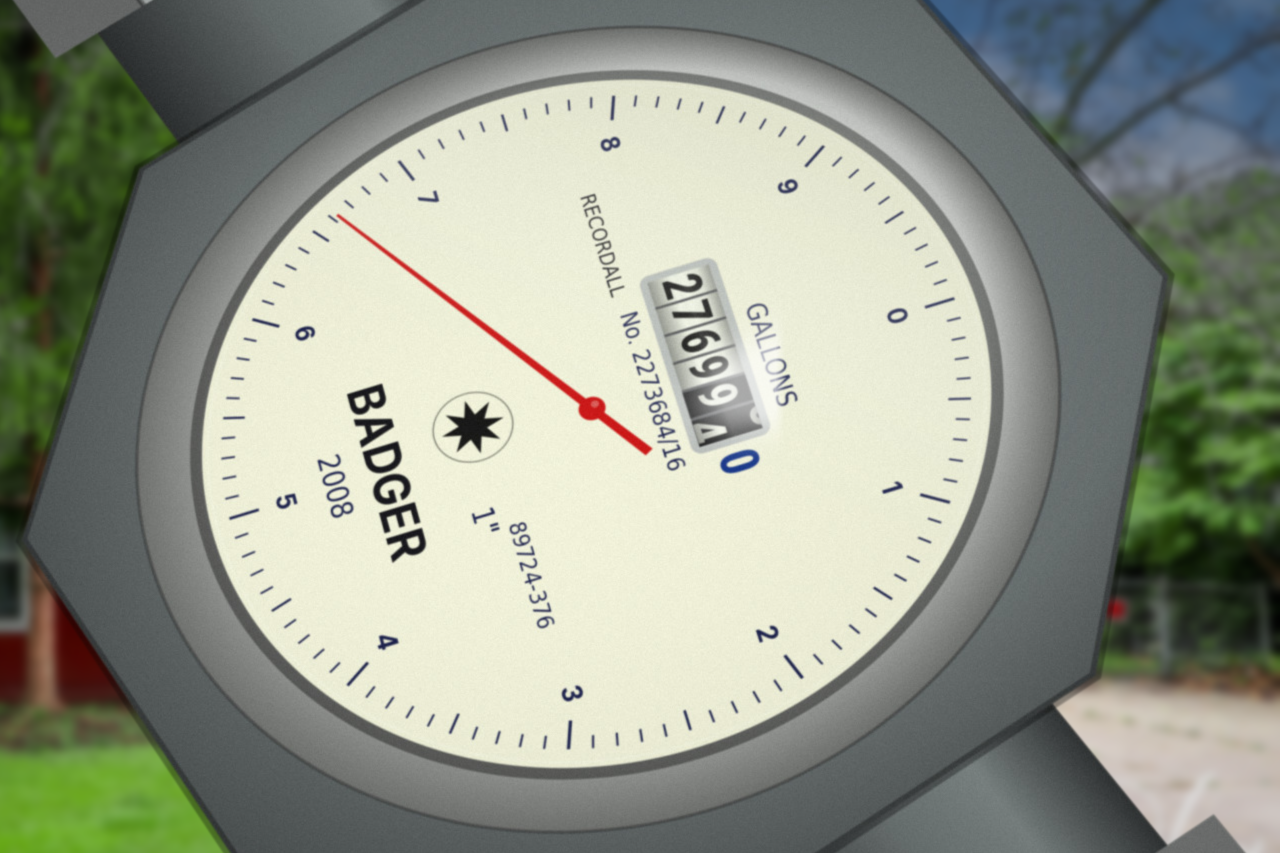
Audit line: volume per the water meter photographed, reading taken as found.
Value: 2769936.6 gal
